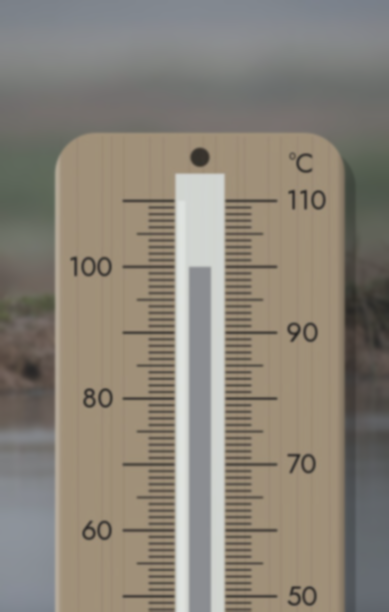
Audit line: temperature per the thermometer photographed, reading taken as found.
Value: 100 °C
